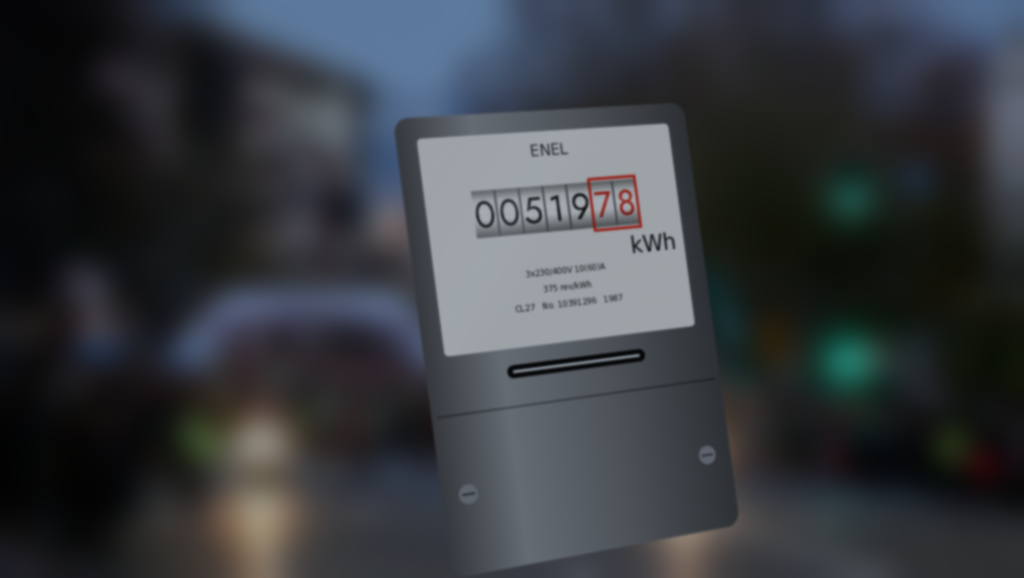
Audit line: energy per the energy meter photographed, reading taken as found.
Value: 519.78 kWh
